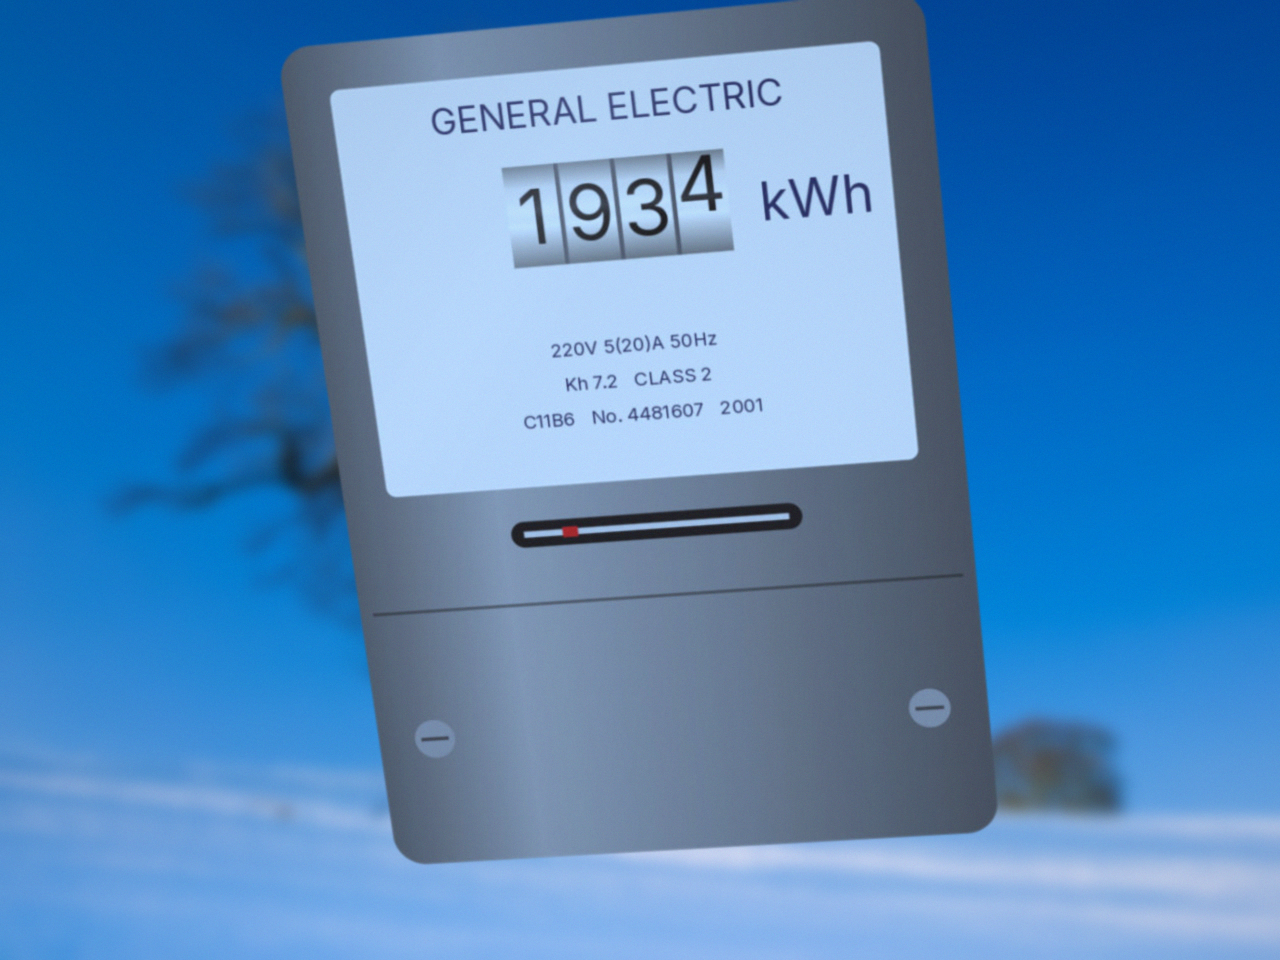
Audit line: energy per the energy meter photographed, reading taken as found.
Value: 1934 kWh
